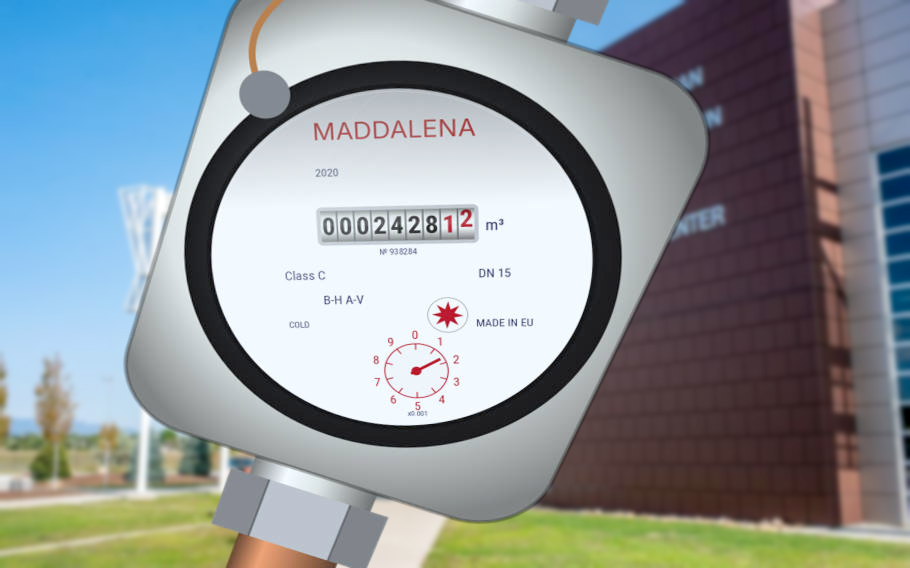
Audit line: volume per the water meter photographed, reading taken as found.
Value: 2428.121 m³
